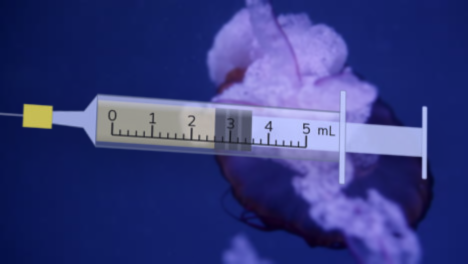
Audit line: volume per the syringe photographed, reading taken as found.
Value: 2.6 mL
